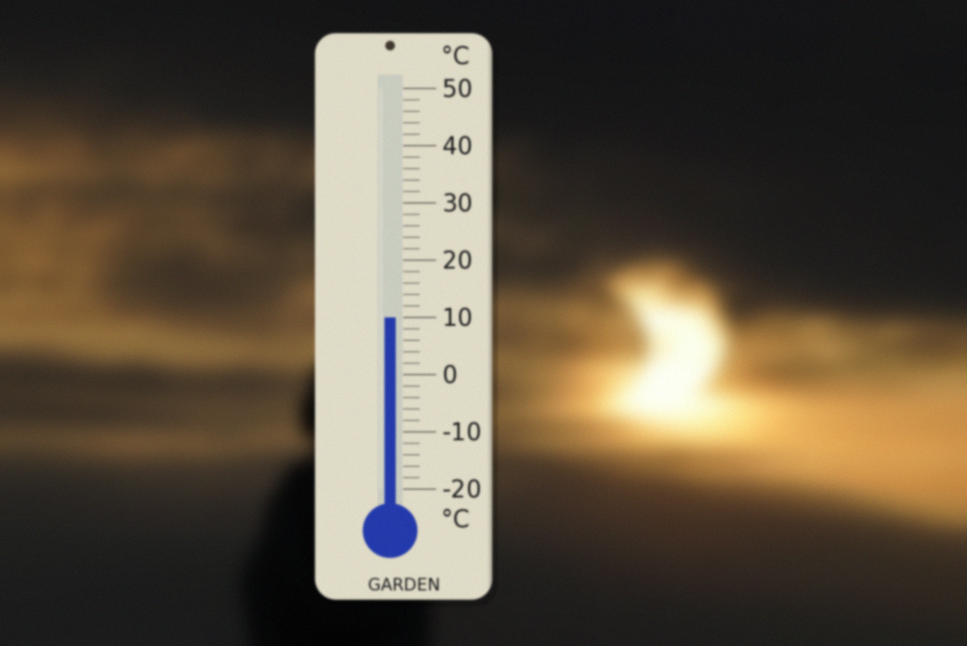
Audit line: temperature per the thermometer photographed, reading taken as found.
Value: 10 °C
